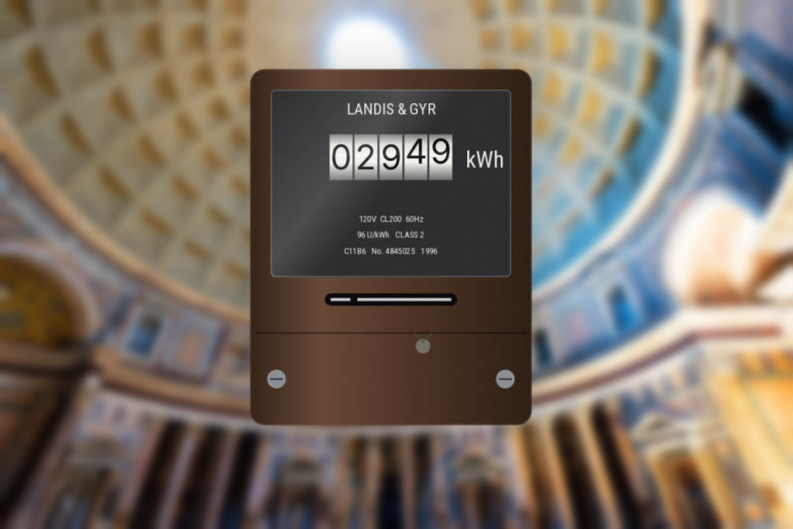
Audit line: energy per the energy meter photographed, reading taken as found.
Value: 2949 kWh
